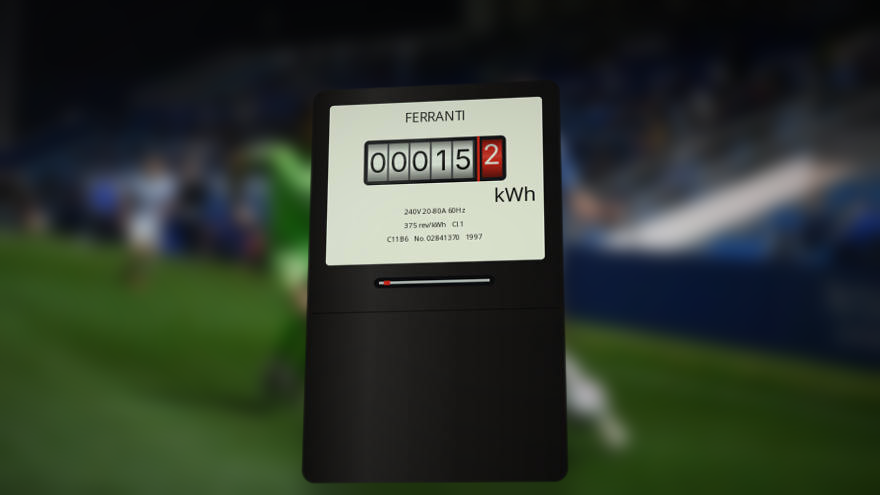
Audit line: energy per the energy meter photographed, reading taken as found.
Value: 15.2 kWh
